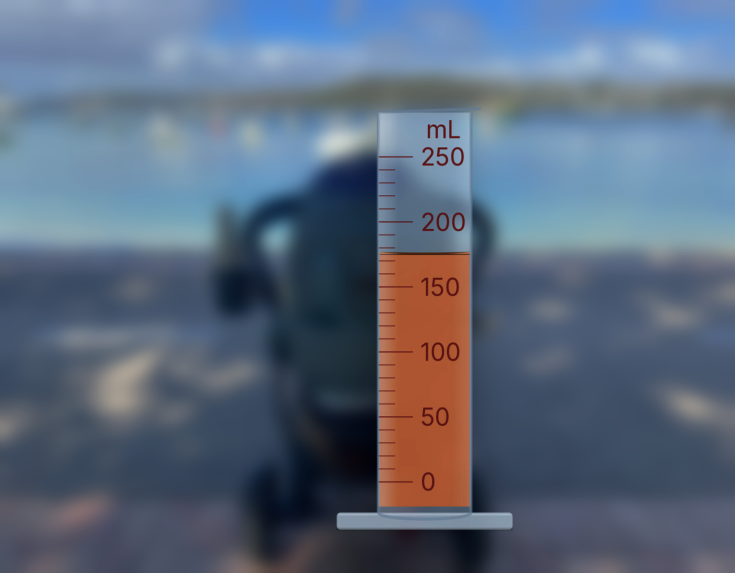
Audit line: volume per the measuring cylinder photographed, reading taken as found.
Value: 175 mL
